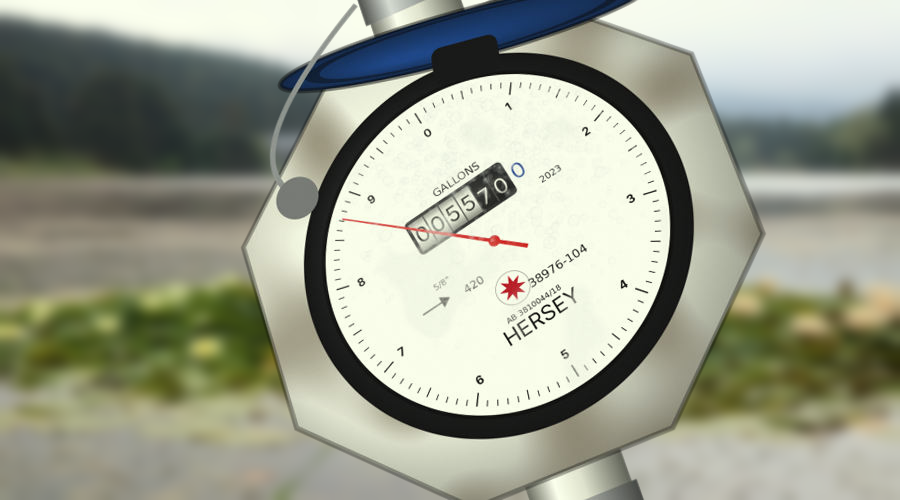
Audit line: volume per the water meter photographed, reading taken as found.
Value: 55698.7 gal
